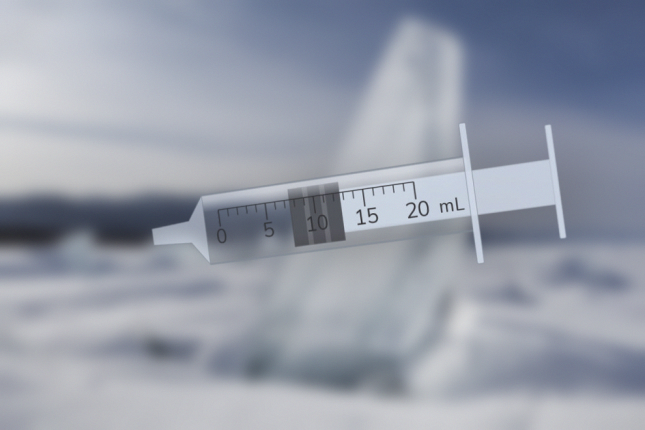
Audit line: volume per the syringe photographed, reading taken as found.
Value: 7.5 mL
